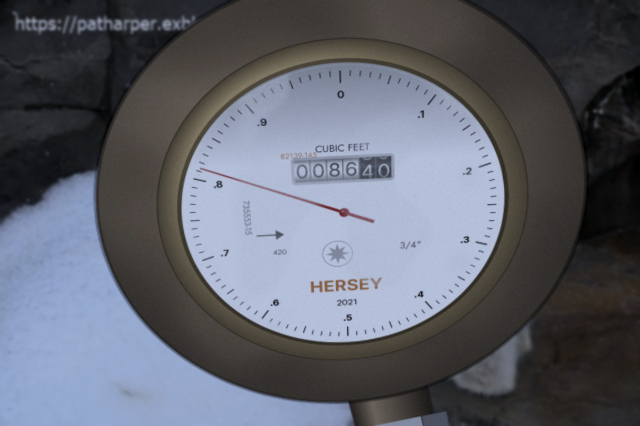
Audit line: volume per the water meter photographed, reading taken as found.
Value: 8639.81 ft³
